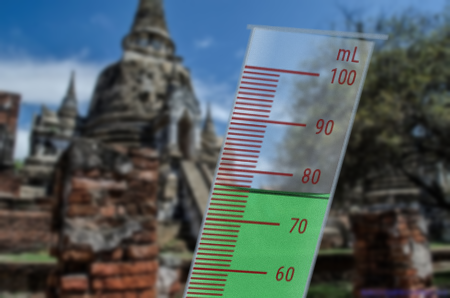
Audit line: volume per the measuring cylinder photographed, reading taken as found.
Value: 76 mL
